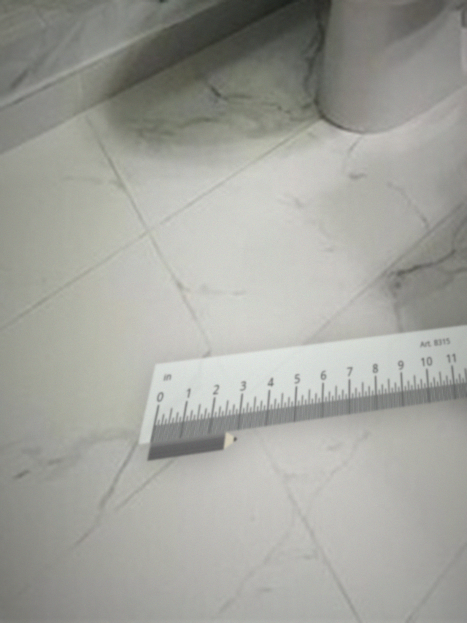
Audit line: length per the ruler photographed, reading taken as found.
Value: 3 in
